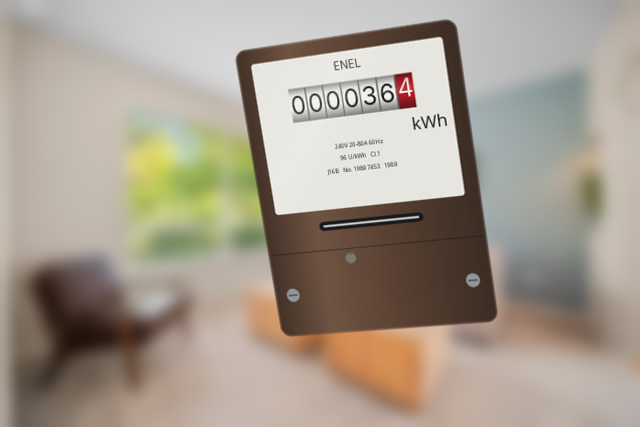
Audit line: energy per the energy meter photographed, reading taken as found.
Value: 36.4 kWh
